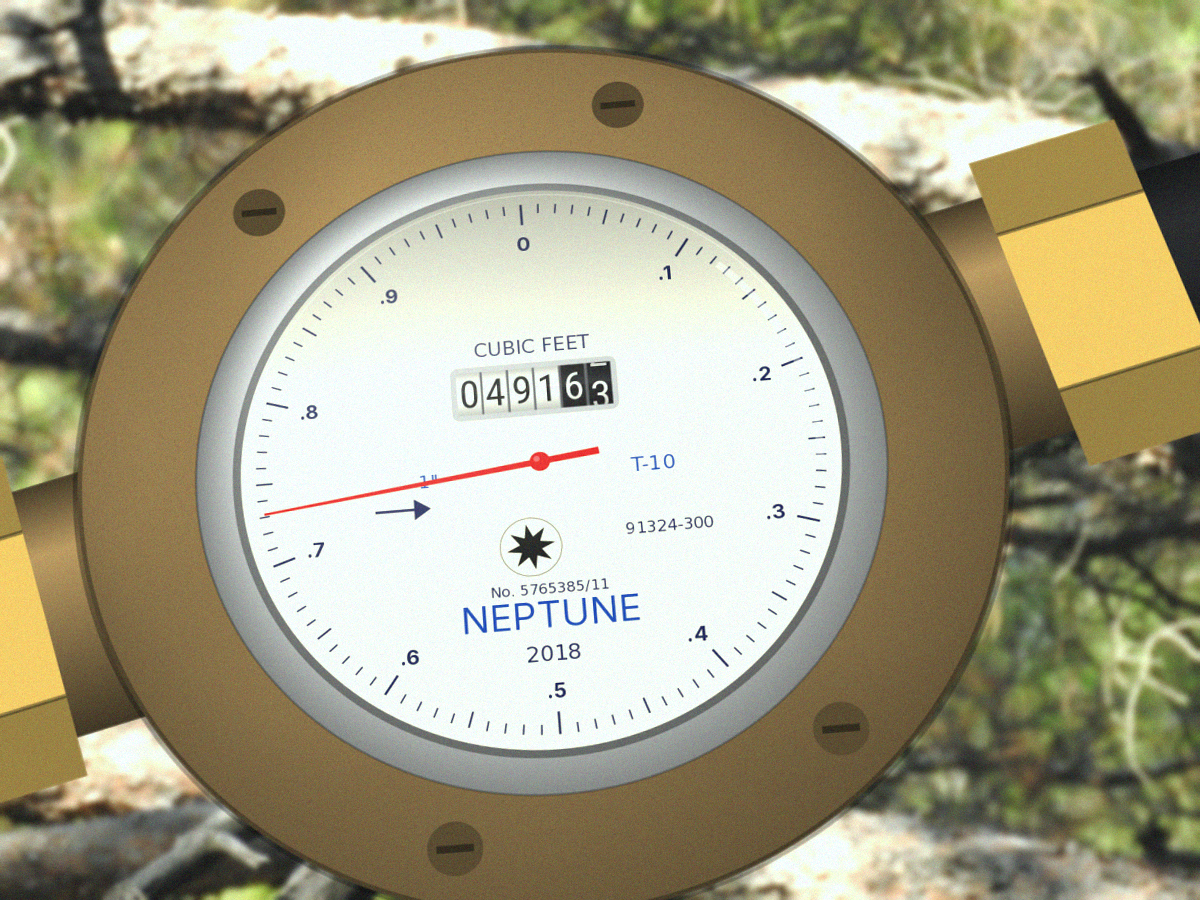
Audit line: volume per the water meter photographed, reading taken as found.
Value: 49162.73 ft³
